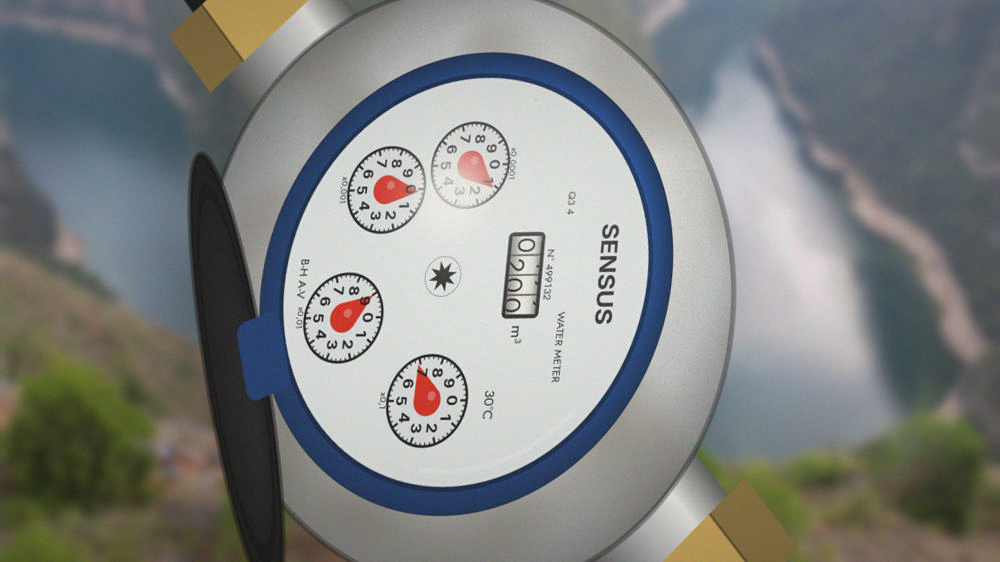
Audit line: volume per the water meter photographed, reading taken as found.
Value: 199.6901 m³
